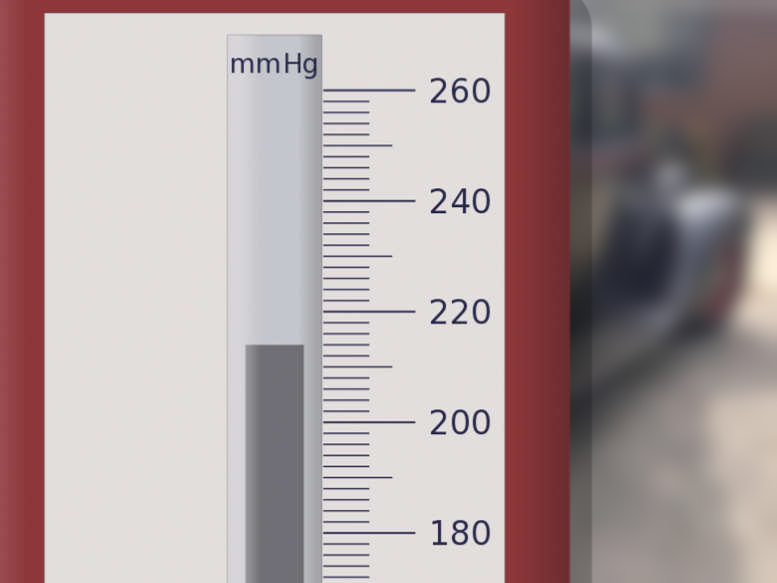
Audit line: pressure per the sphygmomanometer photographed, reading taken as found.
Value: 214 mmHg
